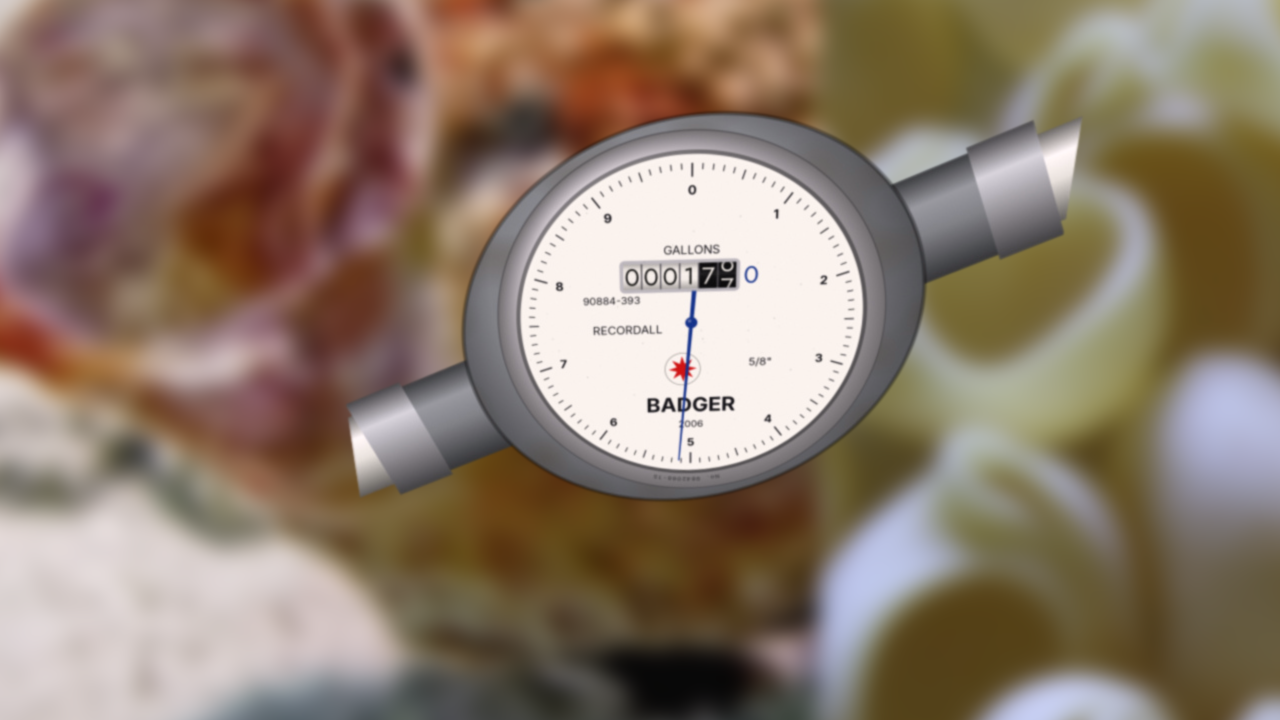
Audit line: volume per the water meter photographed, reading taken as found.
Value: 1765.1 gal
